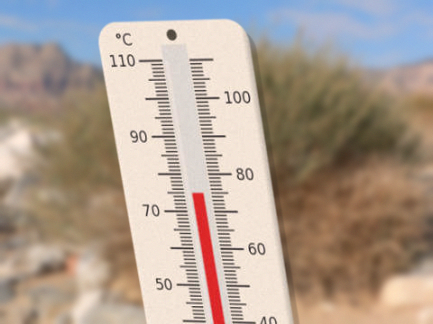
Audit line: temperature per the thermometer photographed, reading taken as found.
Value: 75 °C
